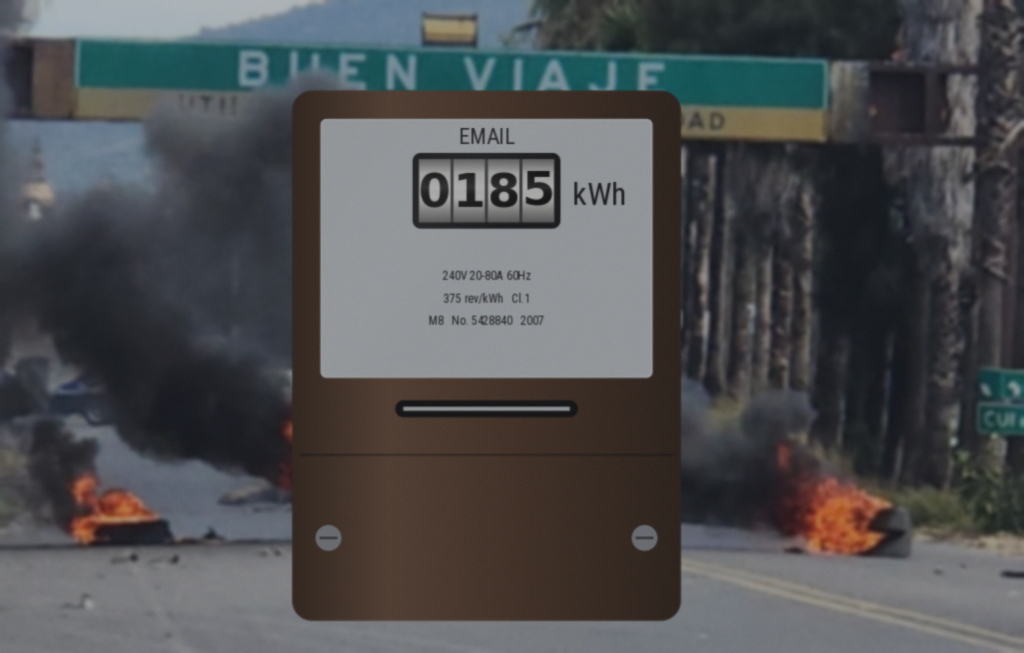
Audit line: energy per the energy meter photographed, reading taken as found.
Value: 185 kWh
